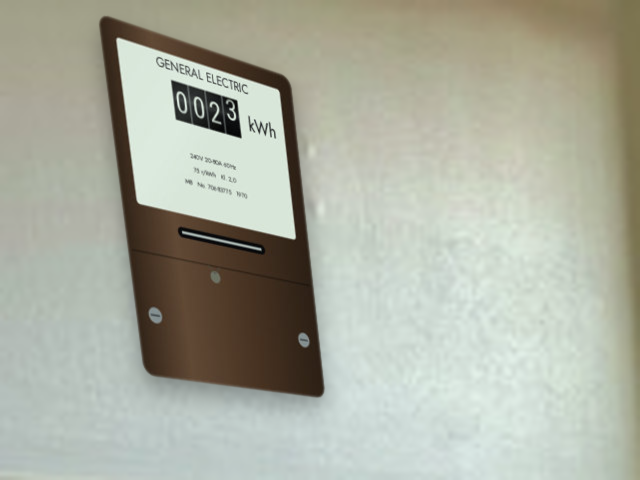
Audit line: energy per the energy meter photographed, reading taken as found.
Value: 23 kWh
